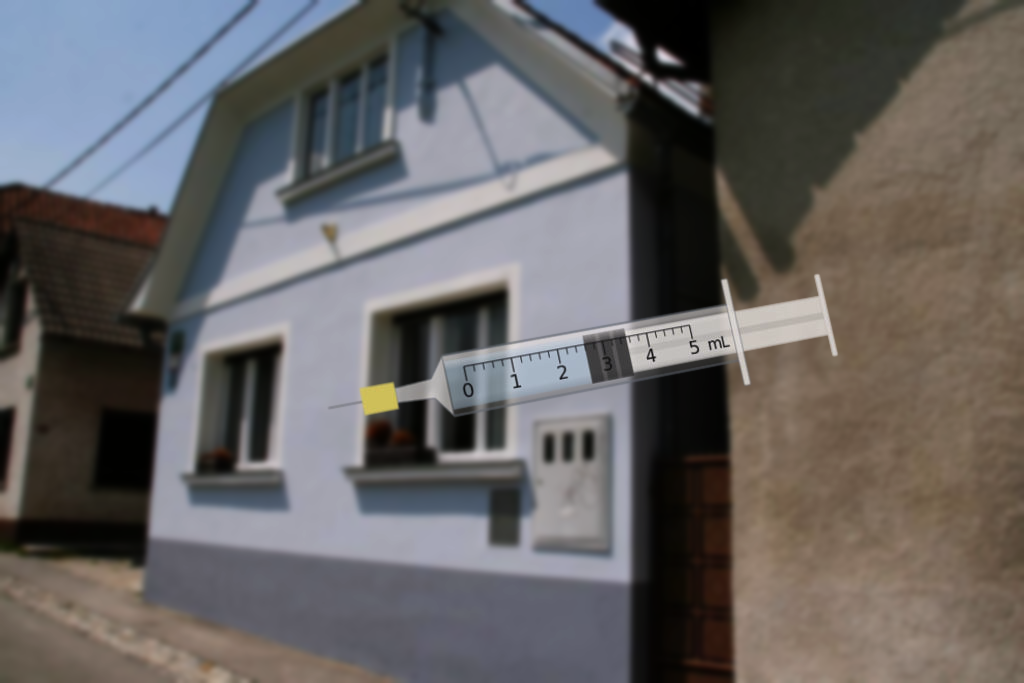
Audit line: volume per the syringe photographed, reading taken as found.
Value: 2.6 mL
